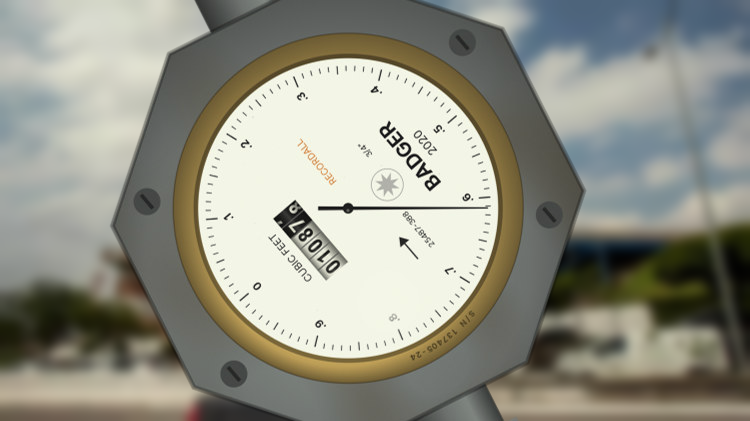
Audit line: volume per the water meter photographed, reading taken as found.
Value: 10877.61 ft³
